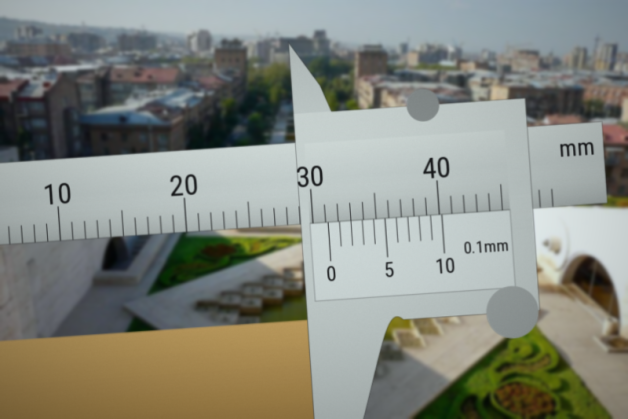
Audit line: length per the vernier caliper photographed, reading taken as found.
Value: 31.2 mm
